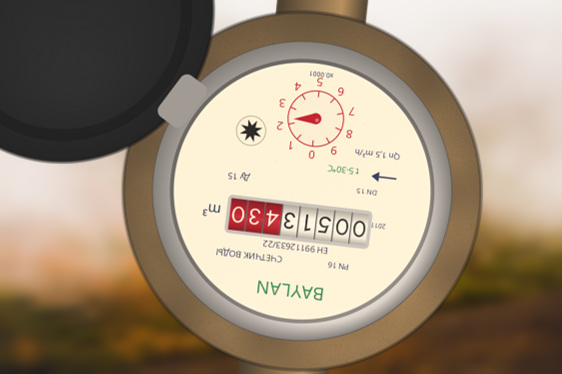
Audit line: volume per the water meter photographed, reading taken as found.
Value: 513.4302 m³
